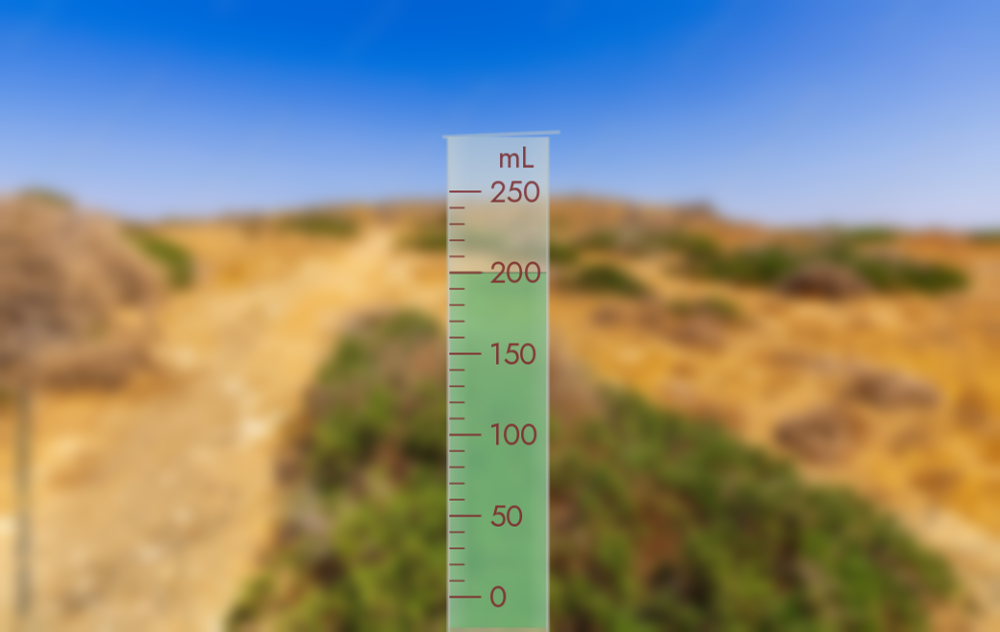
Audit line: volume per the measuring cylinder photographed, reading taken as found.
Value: 200 mL
